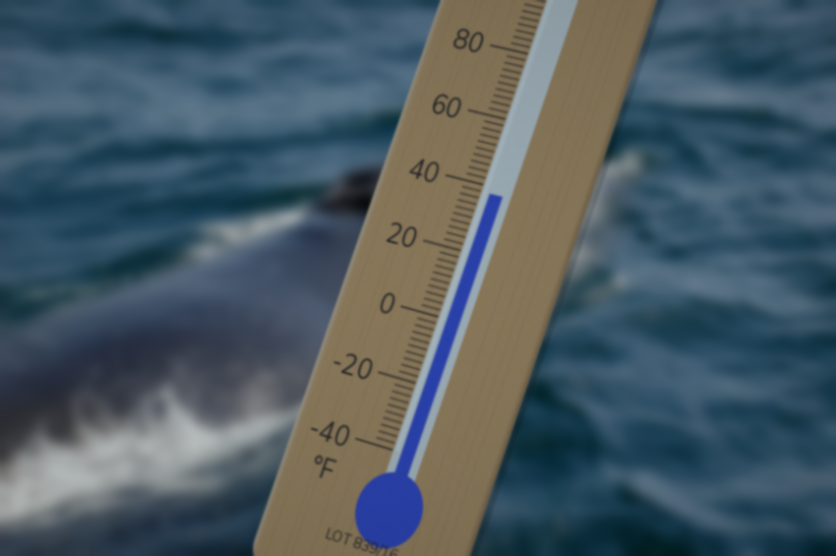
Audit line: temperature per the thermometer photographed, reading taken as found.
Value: 38 °F
